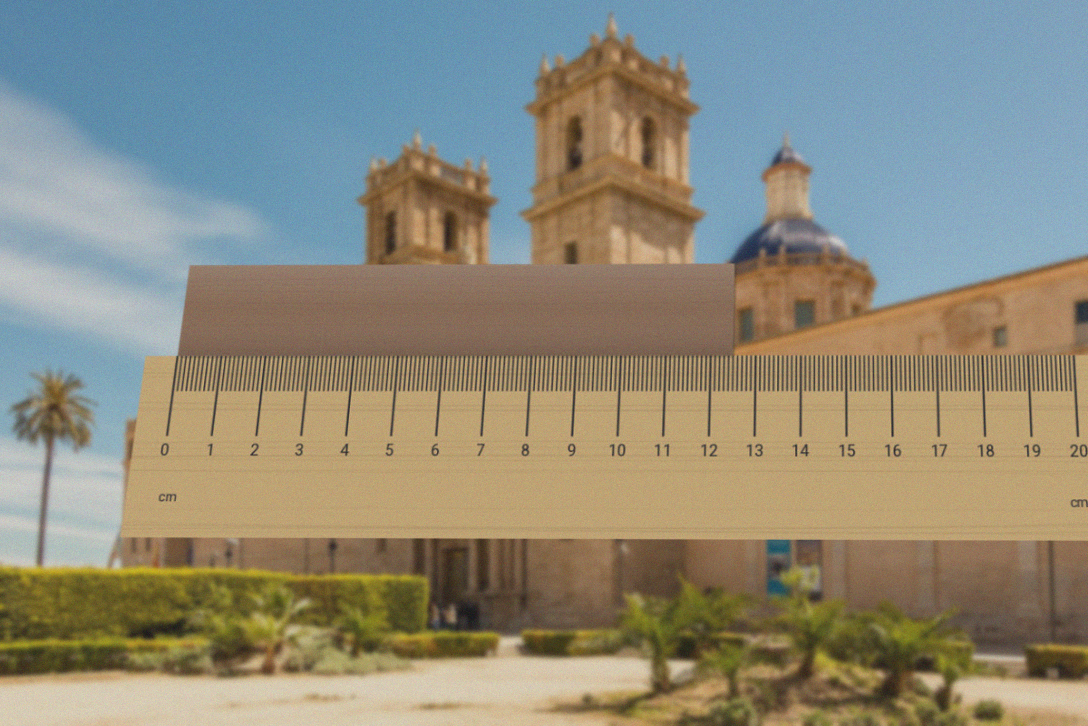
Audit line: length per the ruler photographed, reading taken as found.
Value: 12.5 cm
